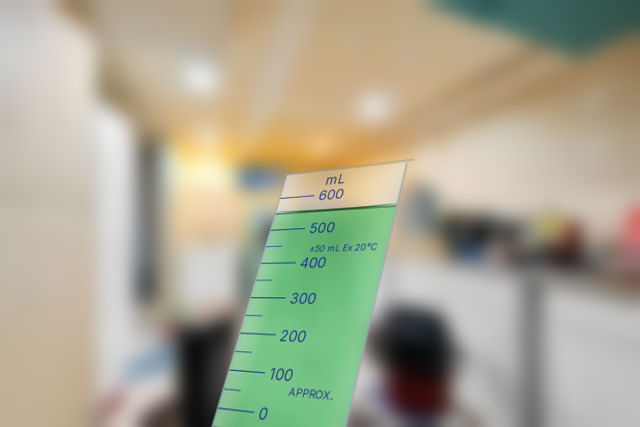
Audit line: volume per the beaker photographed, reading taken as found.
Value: 550 mL
